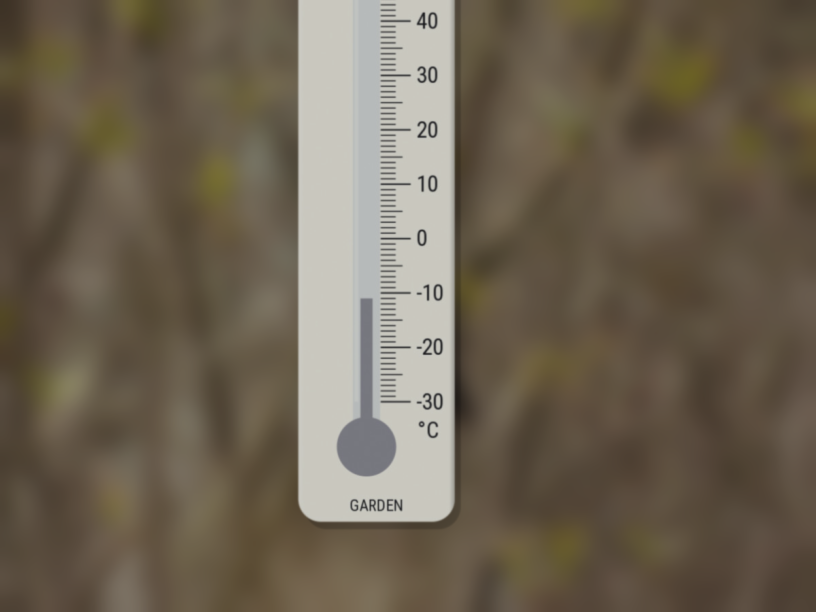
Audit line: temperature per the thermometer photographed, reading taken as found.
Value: -11 °C
